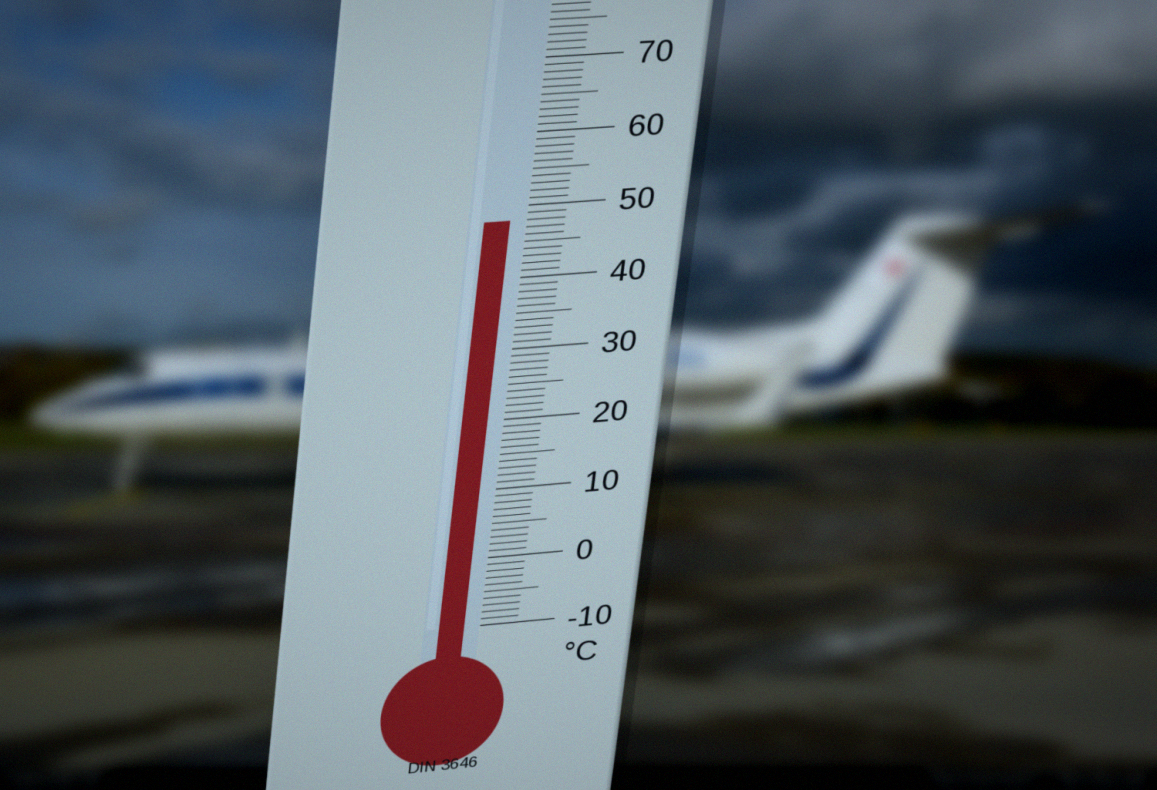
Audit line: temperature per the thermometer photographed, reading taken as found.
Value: 48 °C
